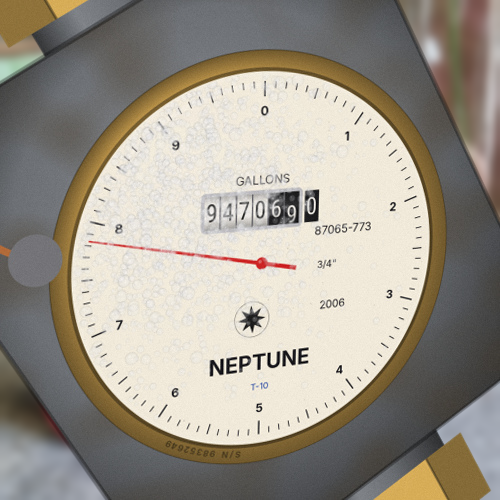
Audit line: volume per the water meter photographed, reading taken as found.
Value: 9470687.8 gal
